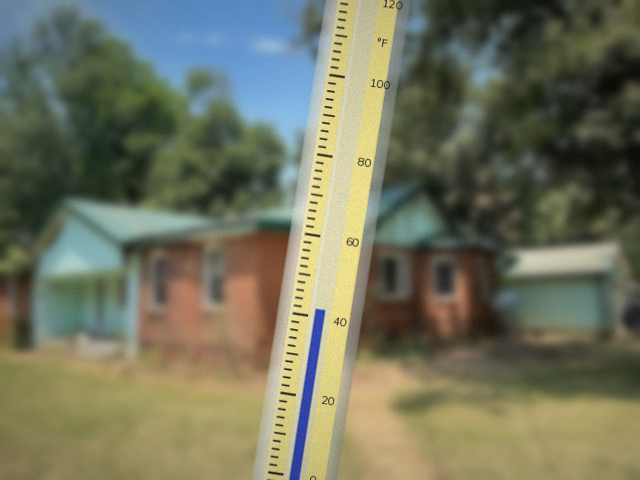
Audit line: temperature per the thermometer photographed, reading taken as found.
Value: 42 °F
